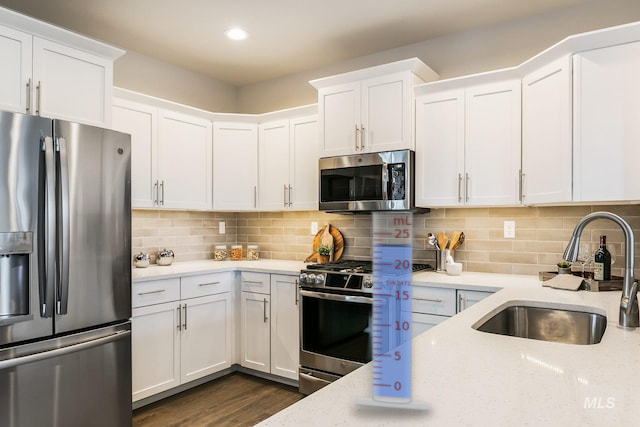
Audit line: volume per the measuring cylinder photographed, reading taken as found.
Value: 23 mL
